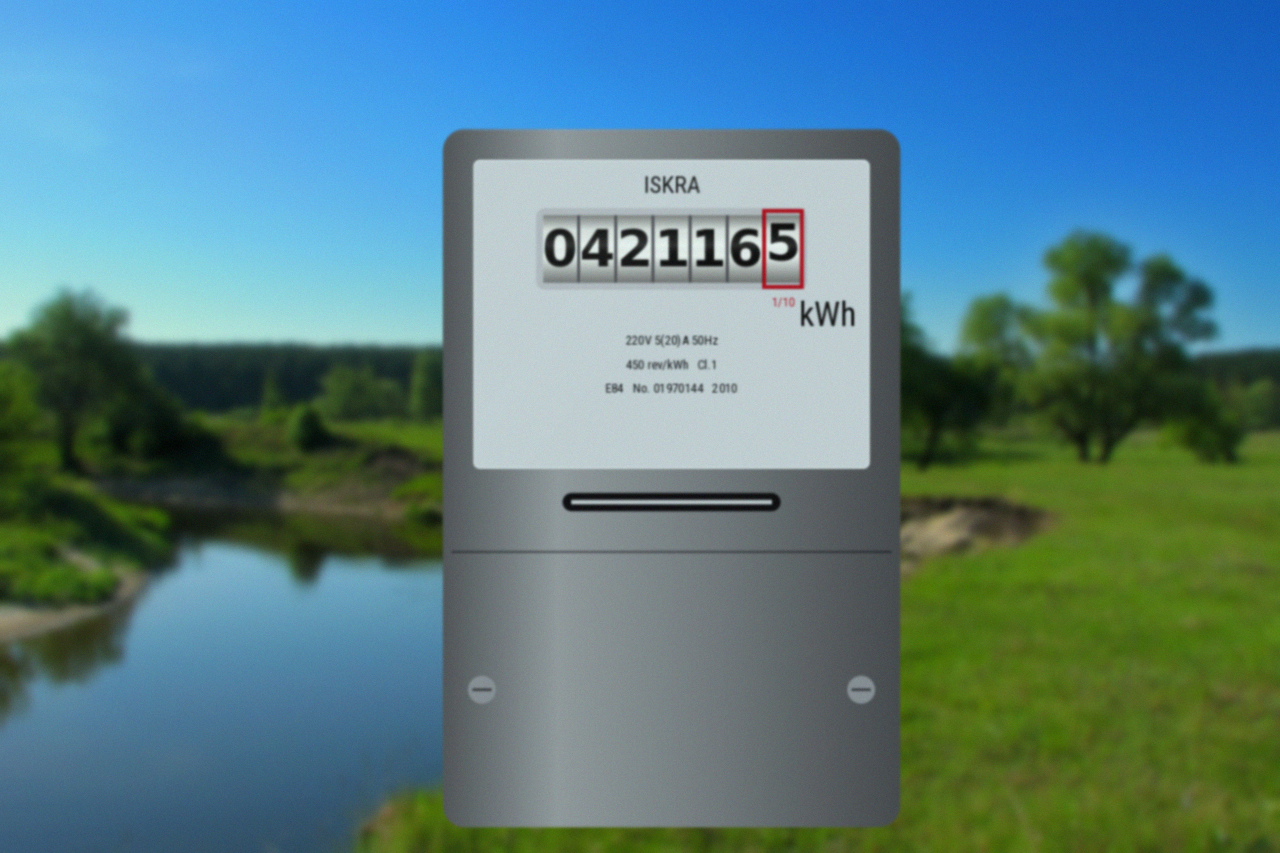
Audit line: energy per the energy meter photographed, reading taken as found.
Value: 42116.5 kWh
